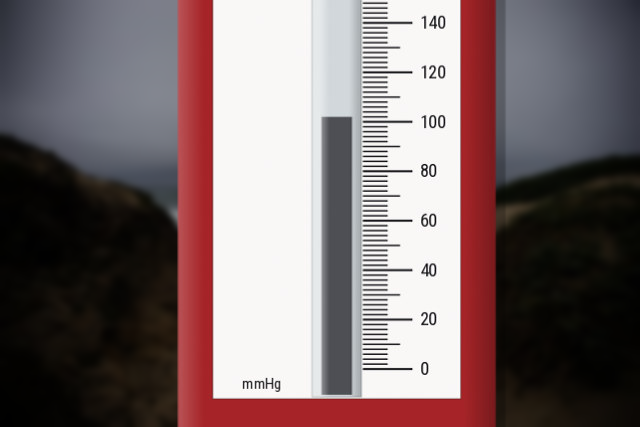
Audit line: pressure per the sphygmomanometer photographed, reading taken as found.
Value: 102 mmHg
